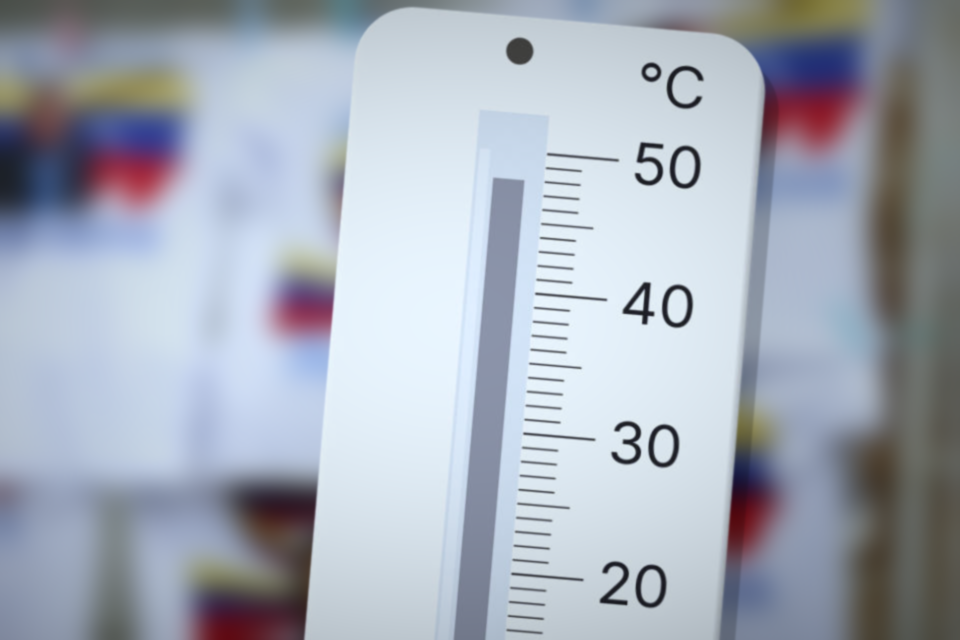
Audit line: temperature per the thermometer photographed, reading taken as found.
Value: 48 °C
